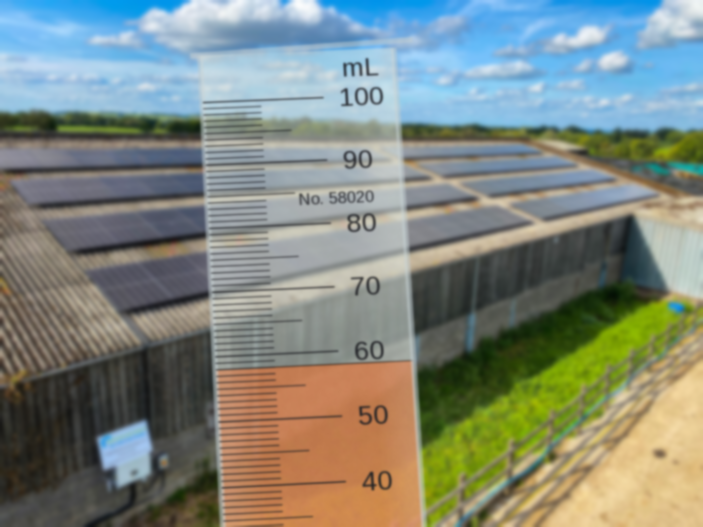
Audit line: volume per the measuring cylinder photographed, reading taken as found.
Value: 58 mL
